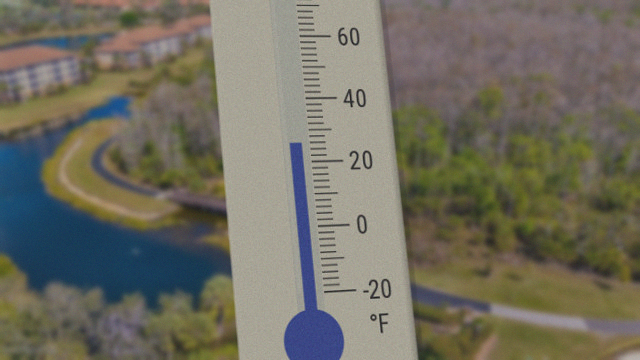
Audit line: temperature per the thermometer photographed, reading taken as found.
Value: 26 °F
